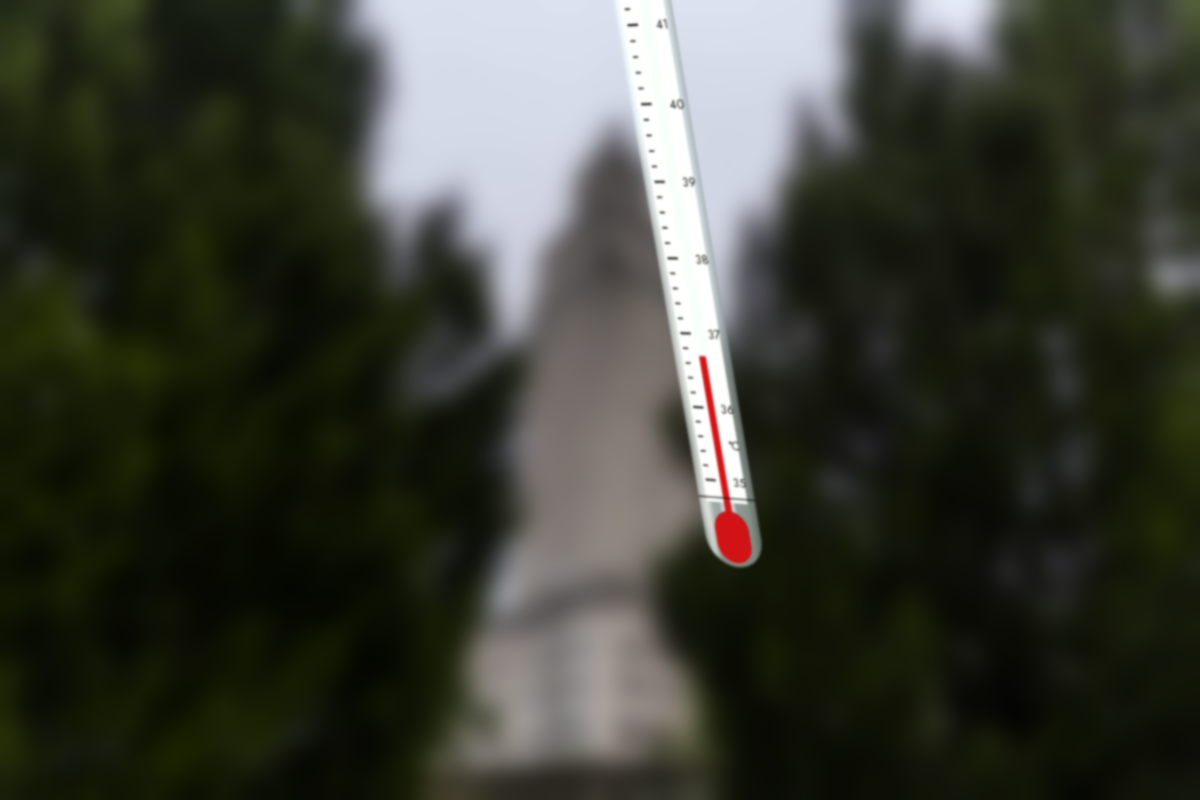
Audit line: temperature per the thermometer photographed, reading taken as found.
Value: 36.7 °C
